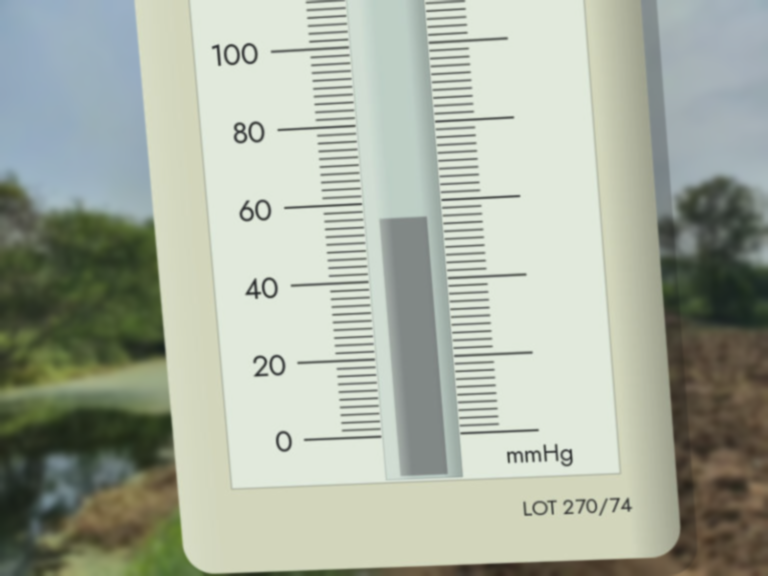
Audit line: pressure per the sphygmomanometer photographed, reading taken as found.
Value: 56 mmHg
